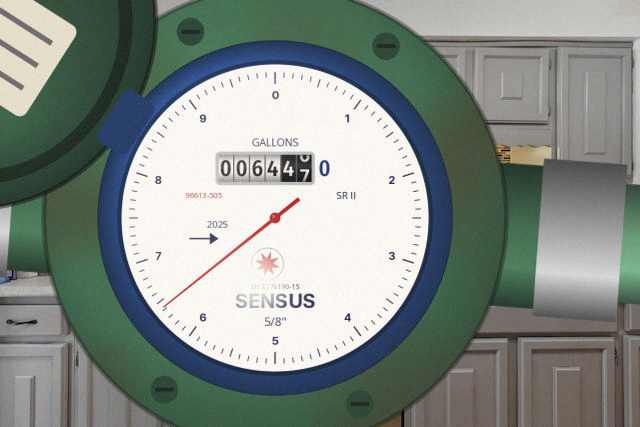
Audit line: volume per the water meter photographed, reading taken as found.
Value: 64466.4 gal
